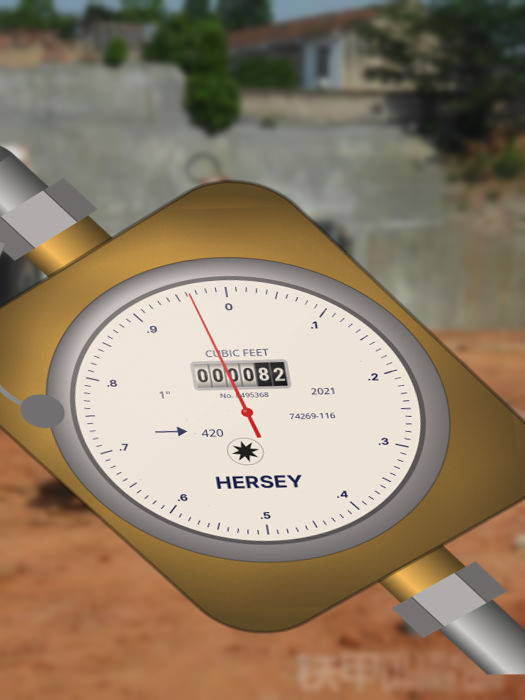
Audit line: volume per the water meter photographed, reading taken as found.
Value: 81.96 ft³
